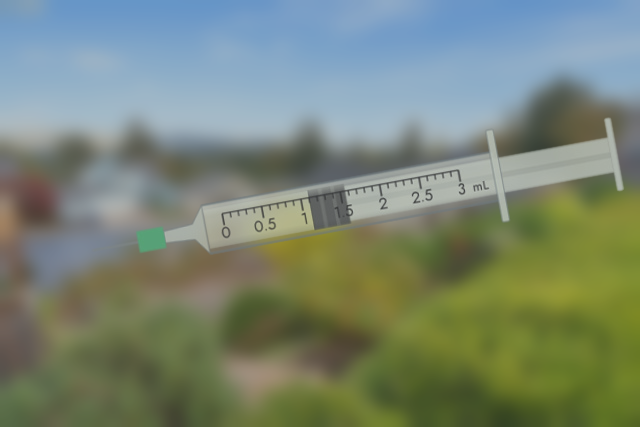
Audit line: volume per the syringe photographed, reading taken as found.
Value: 1.1 mL
